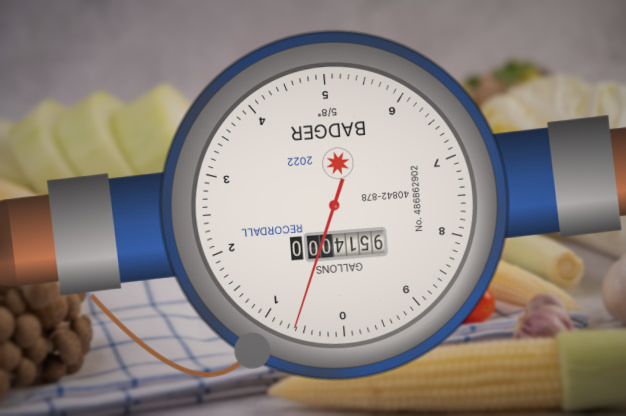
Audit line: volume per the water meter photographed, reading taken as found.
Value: 9514000.6 gal
